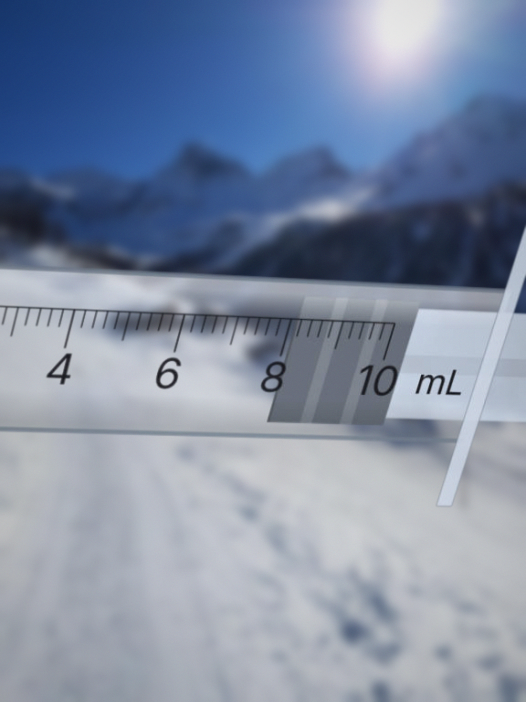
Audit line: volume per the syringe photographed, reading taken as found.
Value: 8.1 mL
